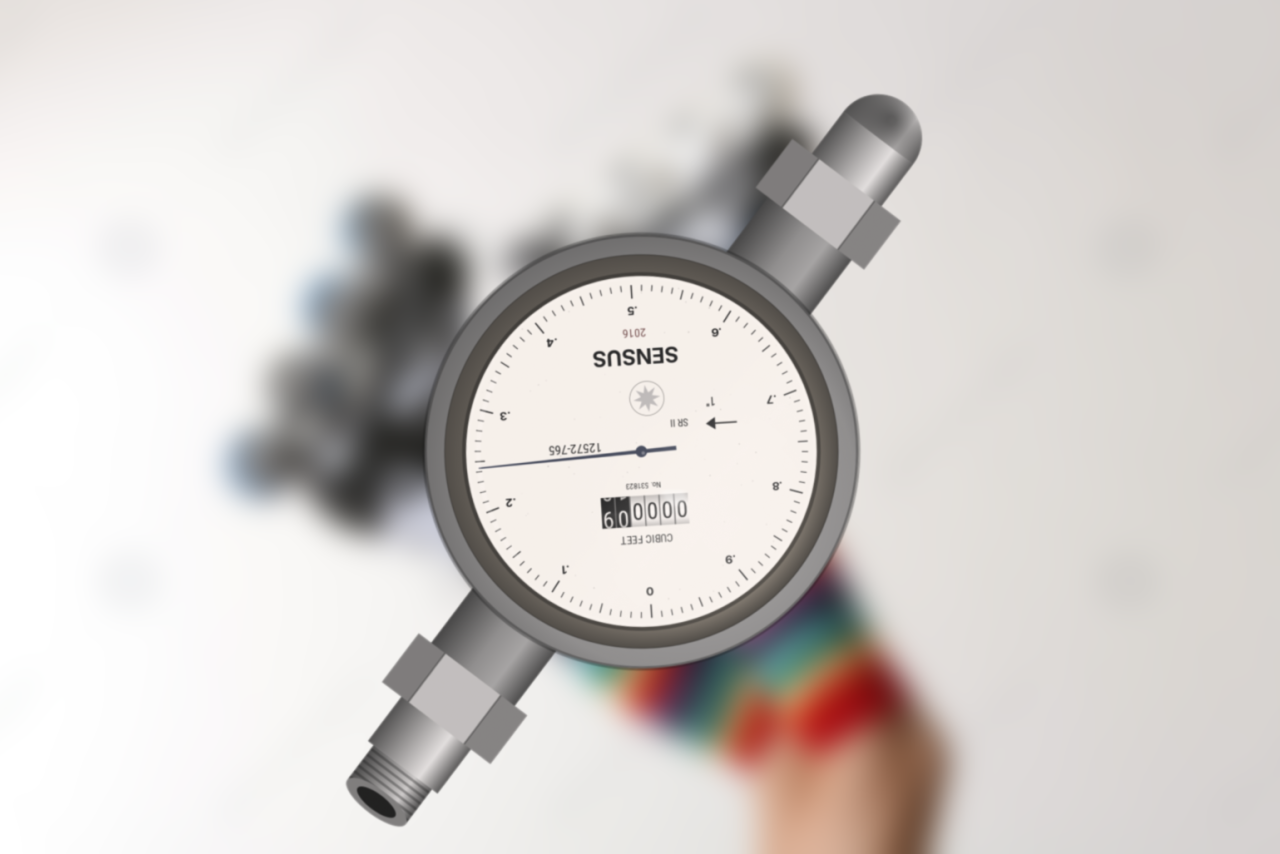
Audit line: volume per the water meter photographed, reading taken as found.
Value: 9.24 ft³
